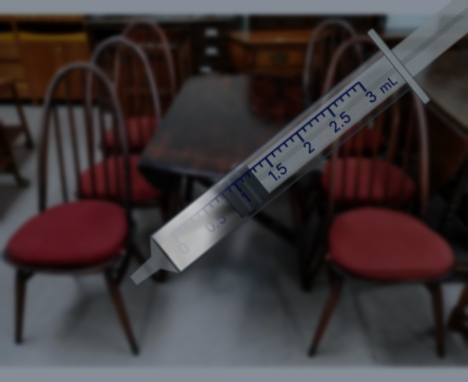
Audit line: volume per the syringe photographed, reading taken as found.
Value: 0.8 mL
